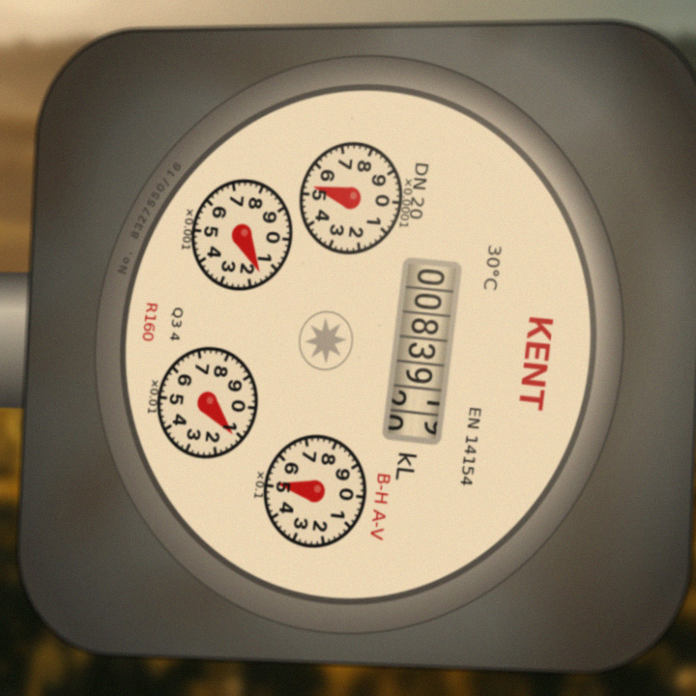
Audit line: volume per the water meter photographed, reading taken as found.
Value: 83919.5115 kL
